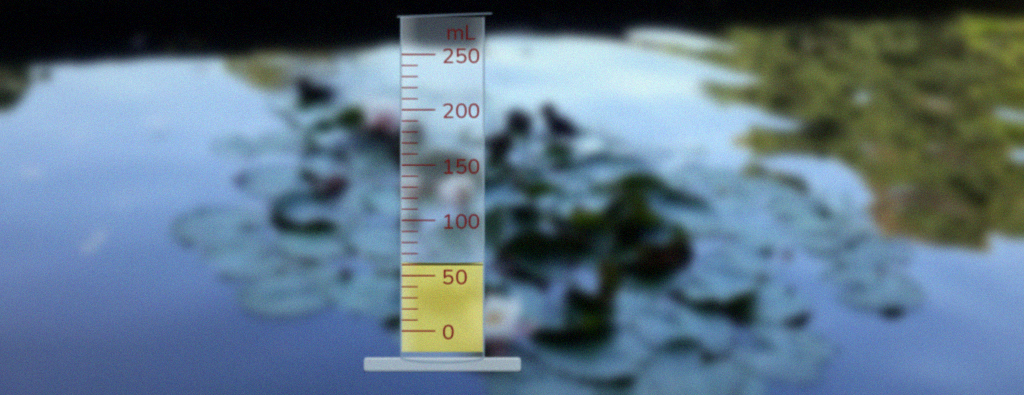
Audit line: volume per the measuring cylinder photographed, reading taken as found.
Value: 60 mL
